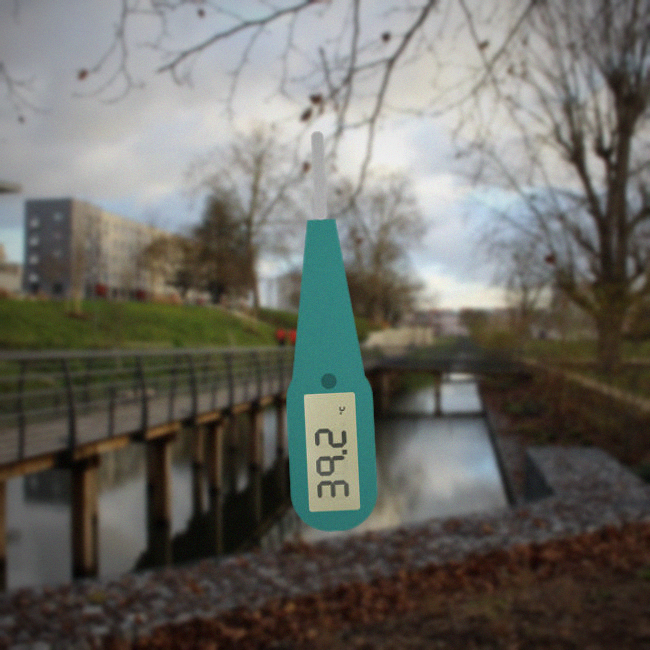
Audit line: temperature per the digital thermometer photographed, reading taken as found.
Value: 39.2 °C
